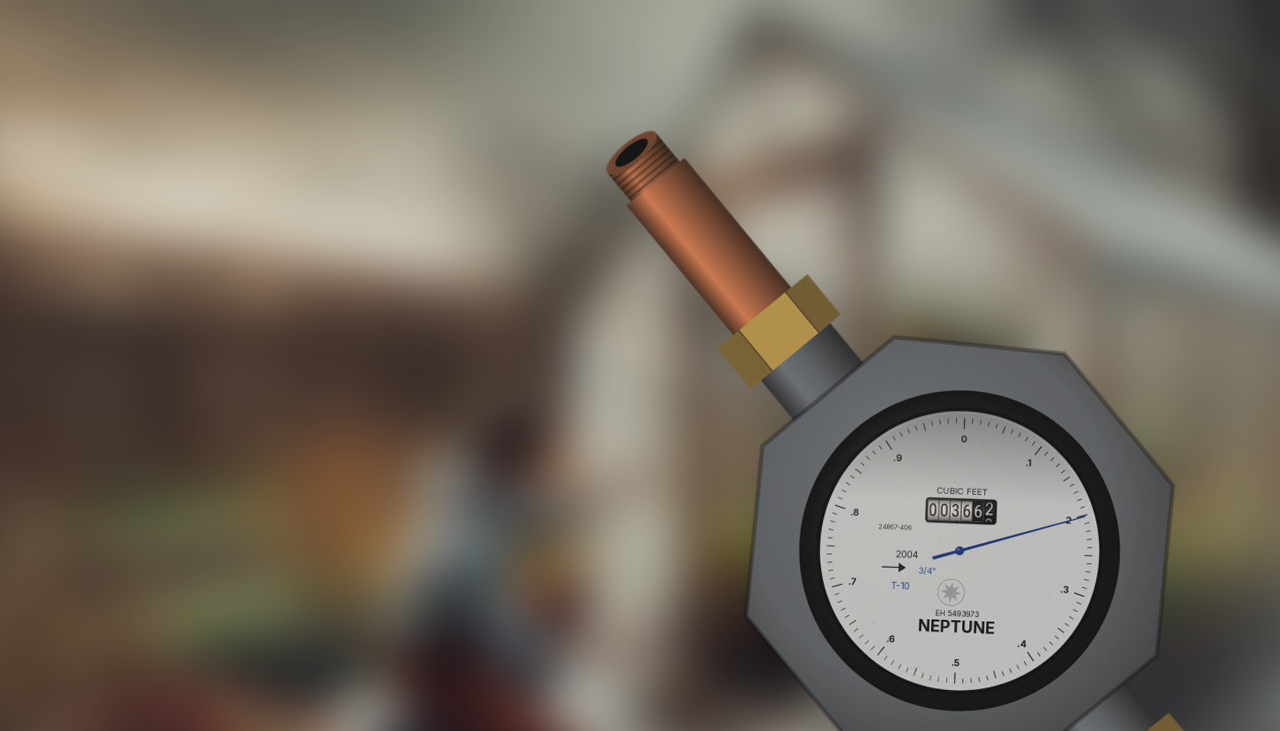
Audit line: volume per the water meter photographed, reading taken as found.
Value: 3662.20 ft³
